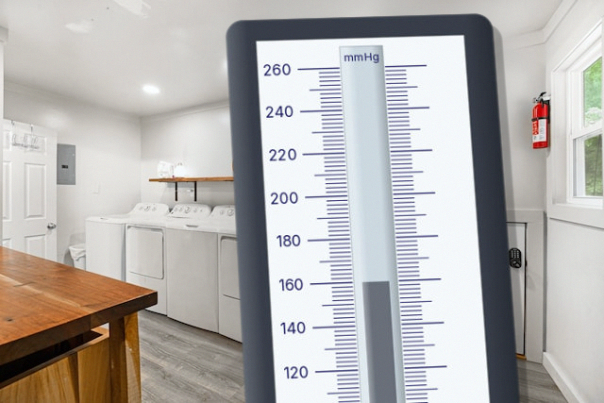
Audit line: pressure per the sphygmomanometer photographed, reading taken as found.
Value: 160 mmHg
